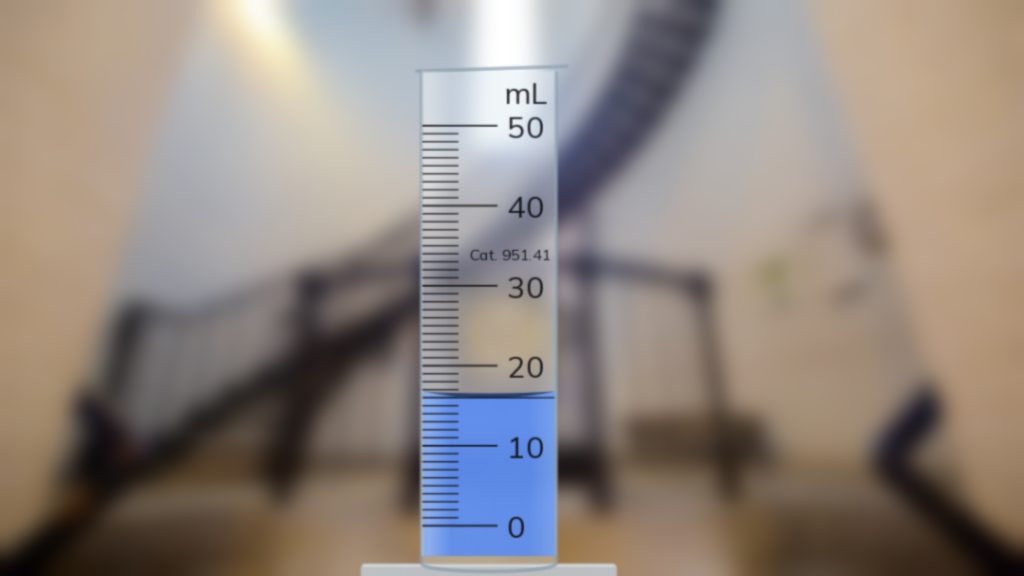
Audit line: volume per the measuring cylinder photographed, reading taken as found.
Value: 16 mL
